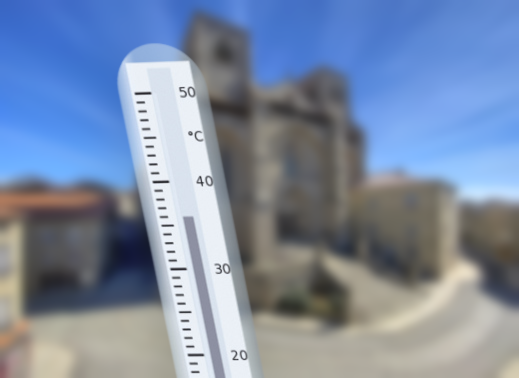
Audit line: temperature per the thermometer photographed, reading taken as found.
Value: 36 °C
